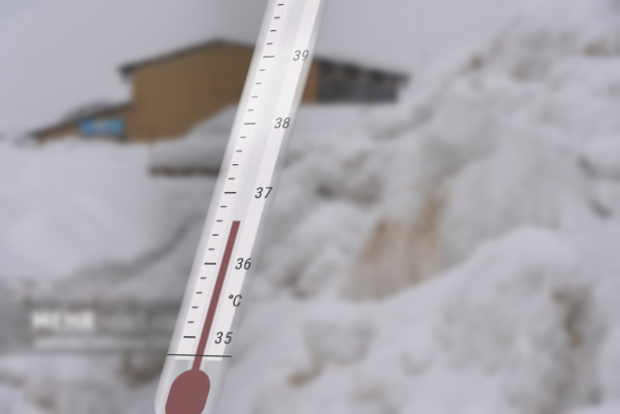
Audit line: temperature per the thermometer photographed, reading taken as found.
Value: 36.6 °C
